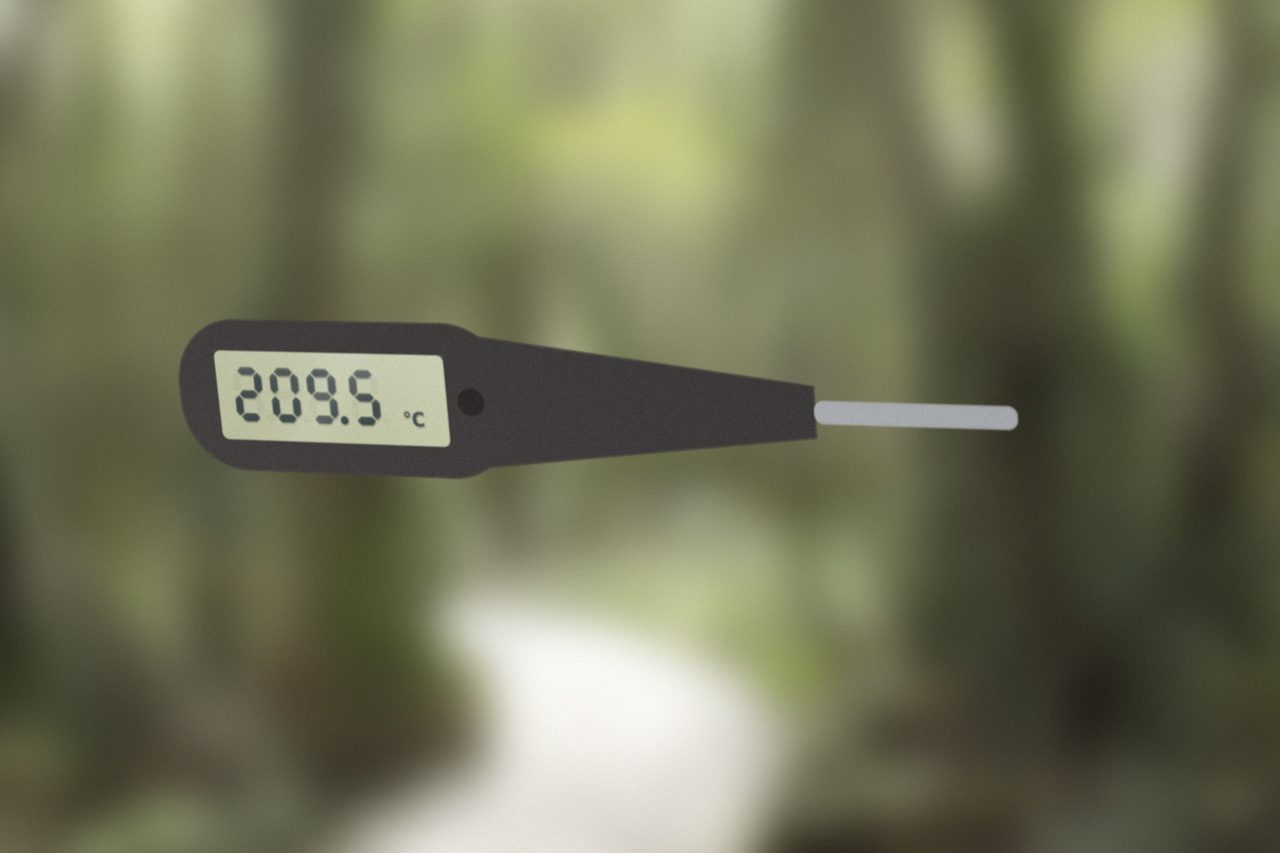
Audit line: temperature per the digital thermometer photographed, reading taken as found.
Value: 209.5 °C
